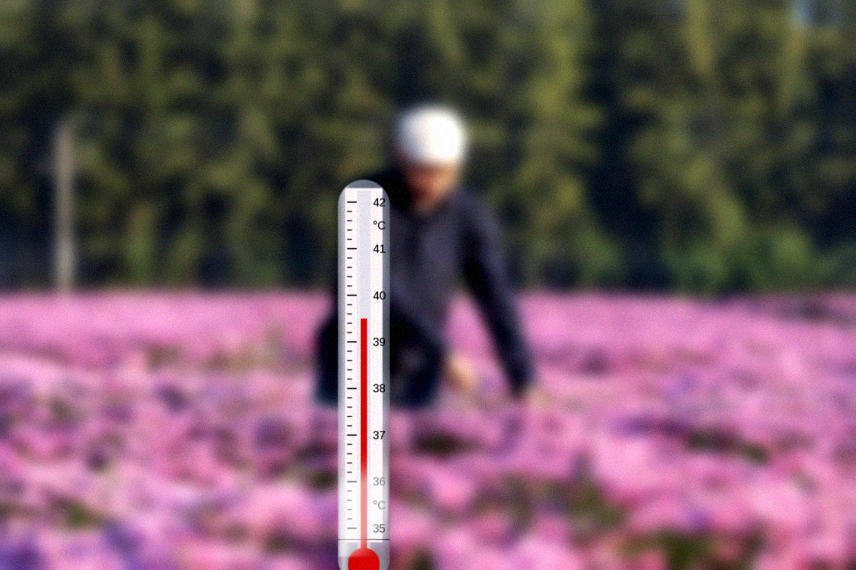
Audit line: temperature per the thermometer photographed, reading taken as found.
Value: 39.5 °C
